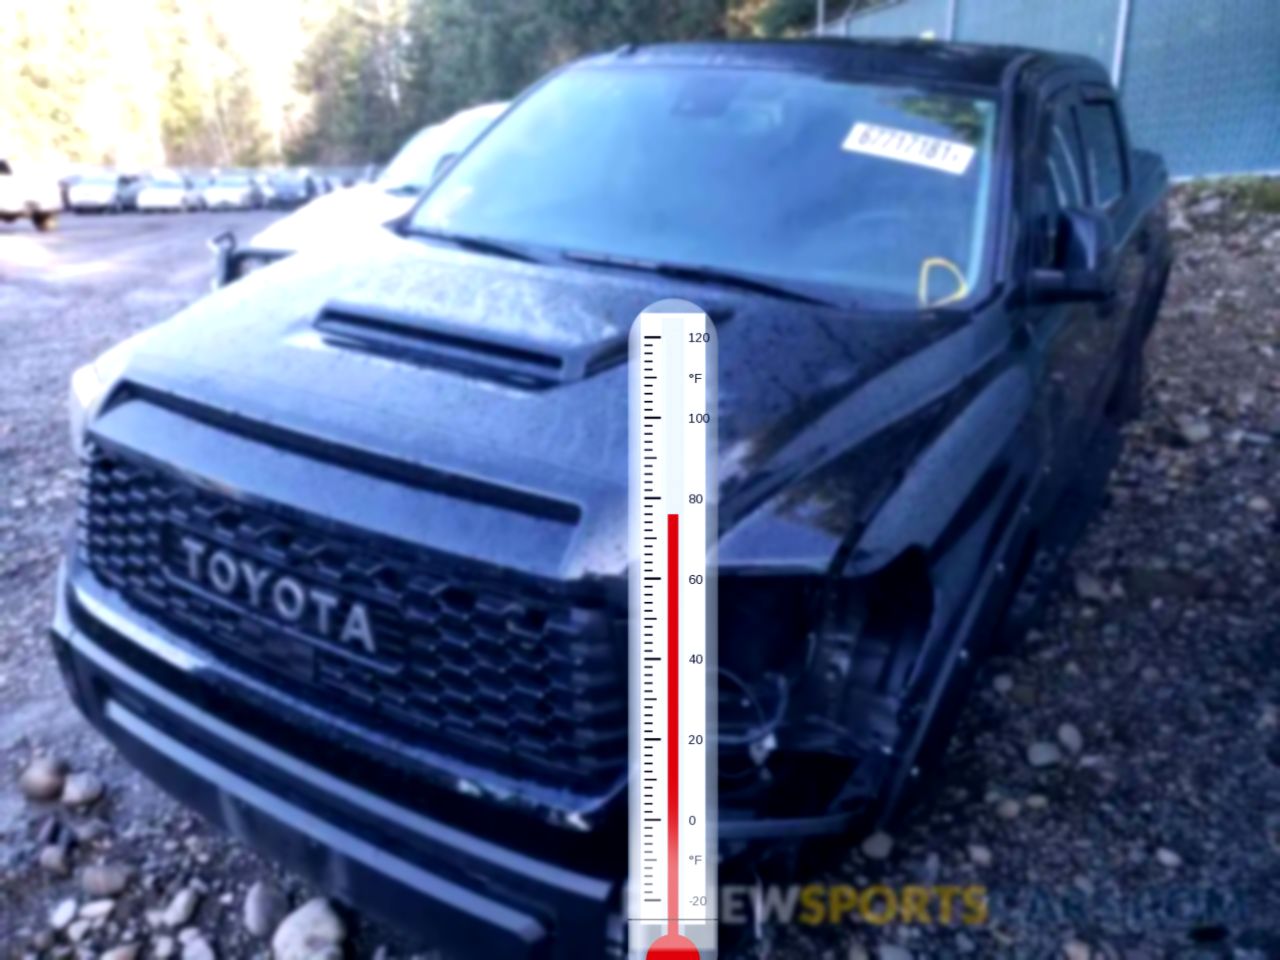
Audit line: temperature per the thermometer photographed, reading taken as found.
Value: 76 °F
